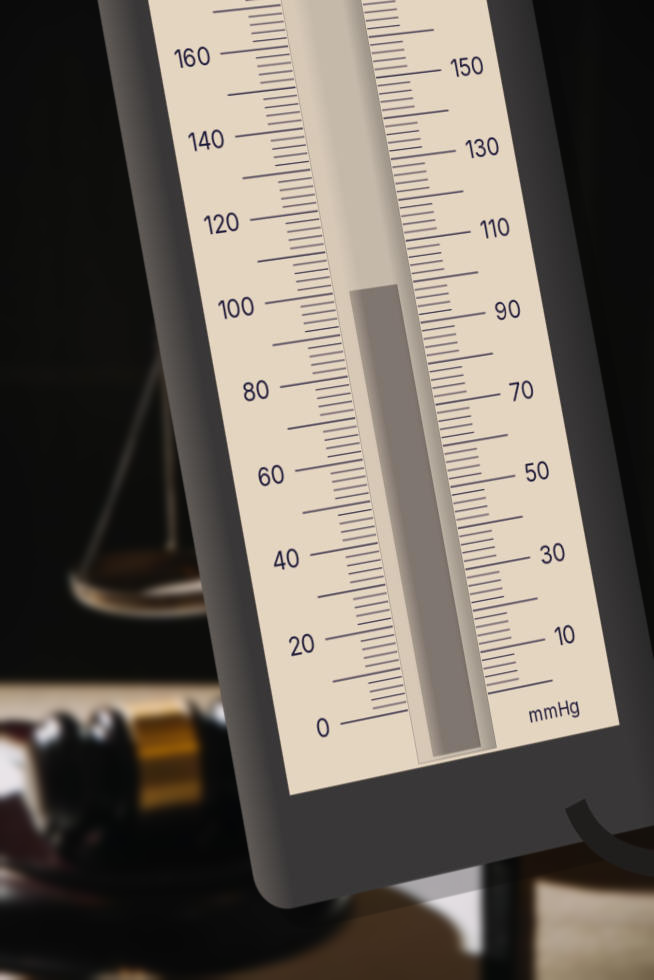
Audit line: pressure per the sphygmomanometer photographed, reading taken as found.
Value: 100 mmHg
